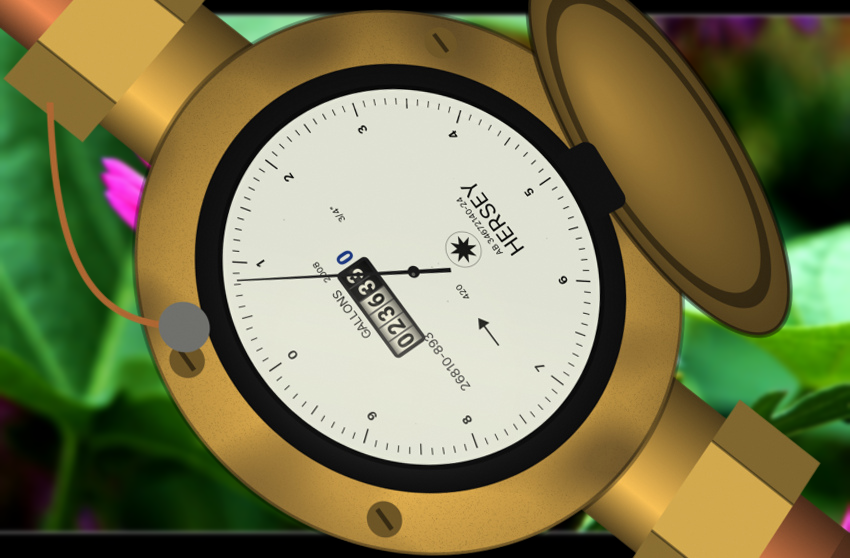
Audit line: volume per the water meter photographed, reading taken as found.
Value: 236330.8 gal
